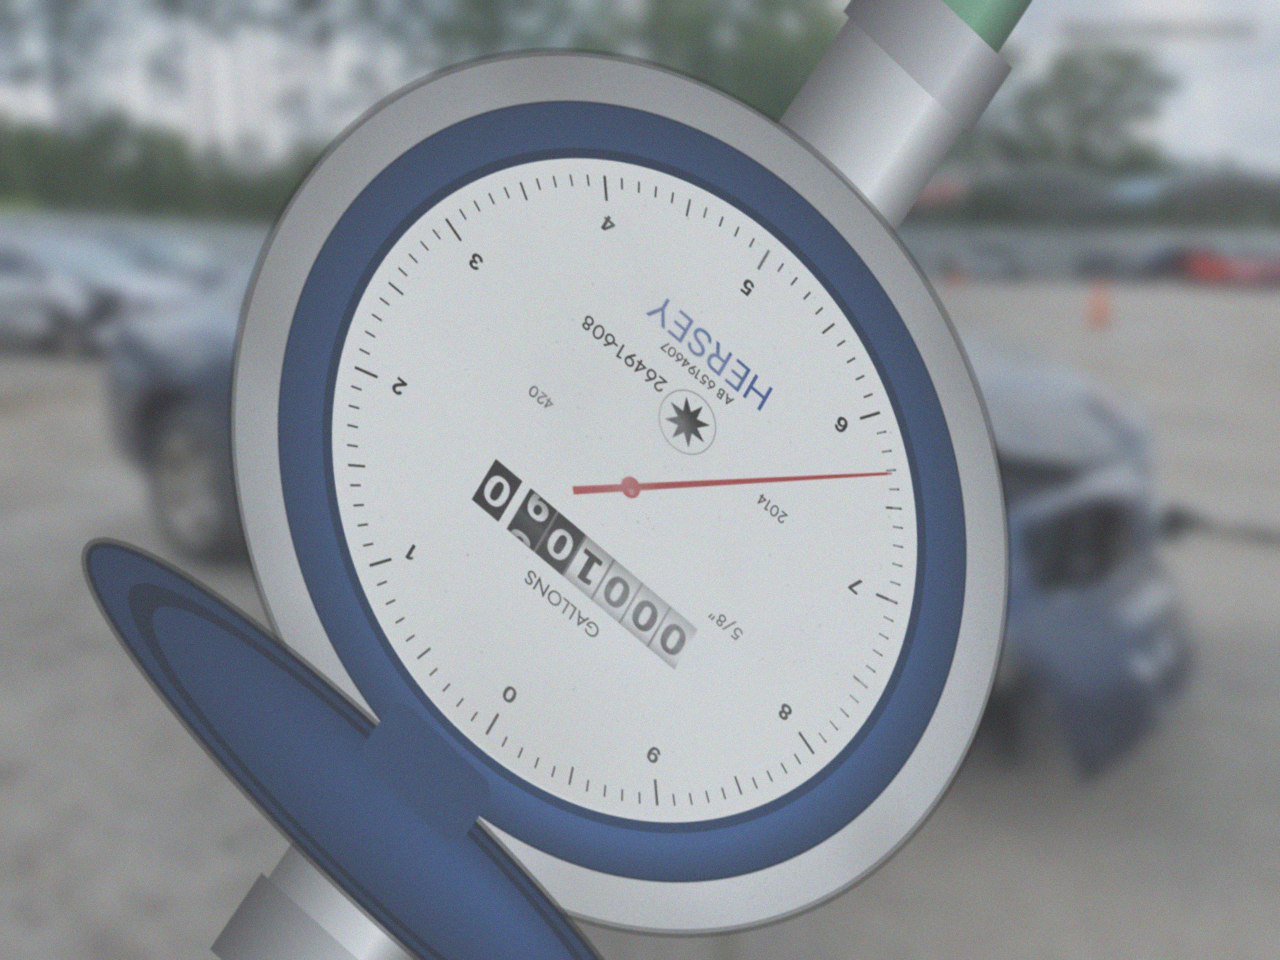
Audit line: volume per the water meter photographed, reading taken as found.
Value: 1086.3 gal
